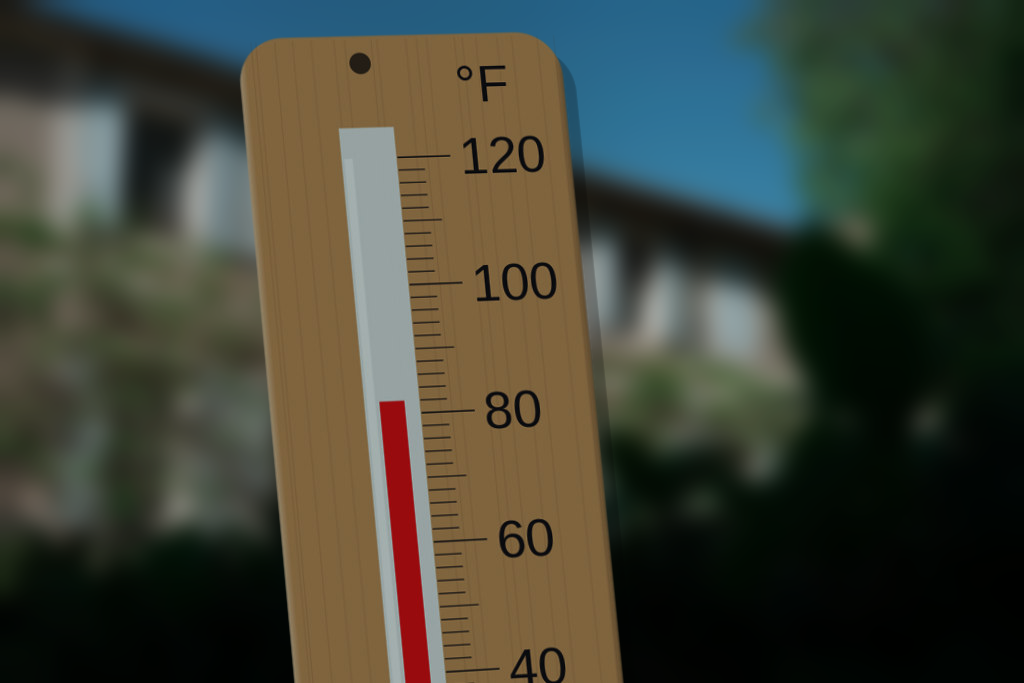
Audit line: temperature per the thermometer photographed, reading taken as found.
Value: 82 °F
